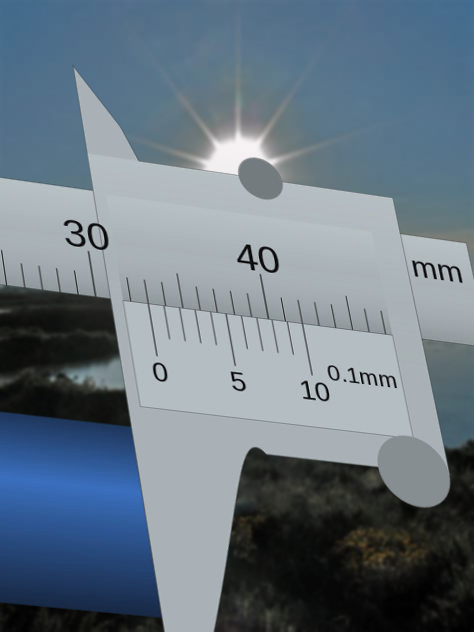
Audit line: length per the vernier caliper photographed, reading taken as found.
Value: 33.0 mm
